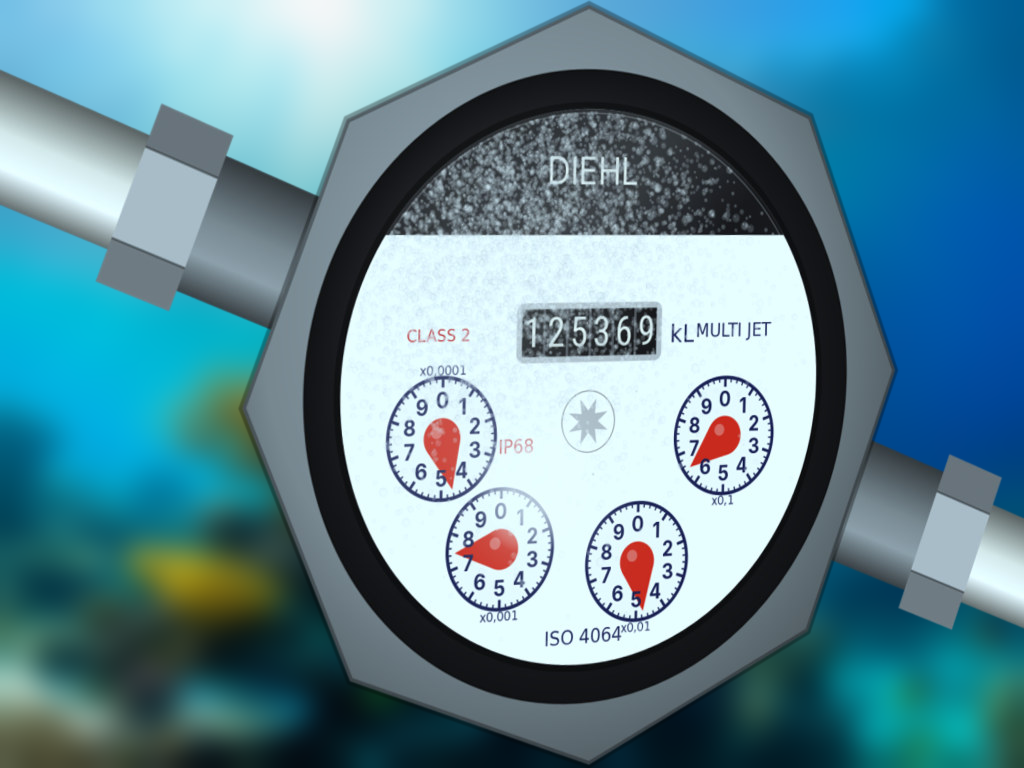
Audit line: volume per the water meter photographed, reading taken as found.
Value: 125369.6474 kL
